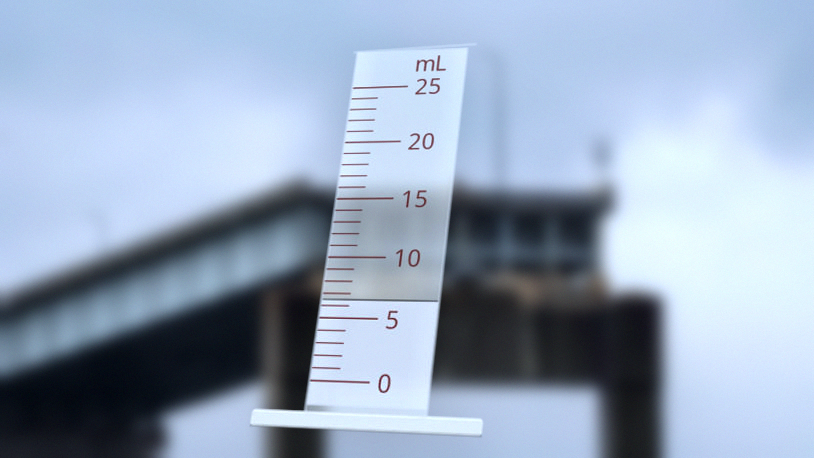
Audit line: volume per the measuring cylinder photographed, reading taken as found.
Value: 6.5 mL
